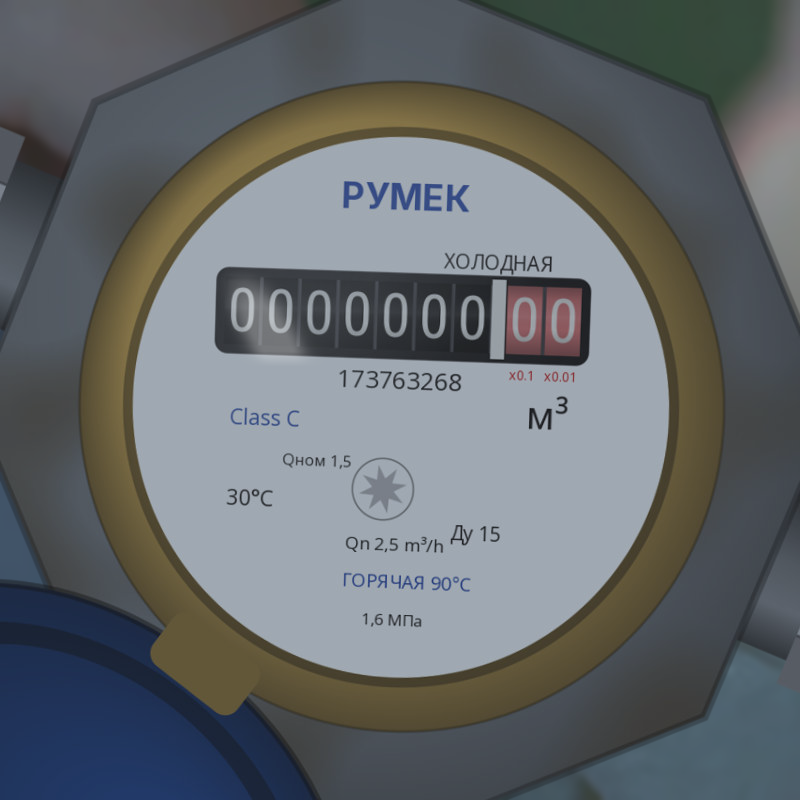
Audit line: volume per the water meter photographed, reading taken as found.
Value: 0.00 m³
